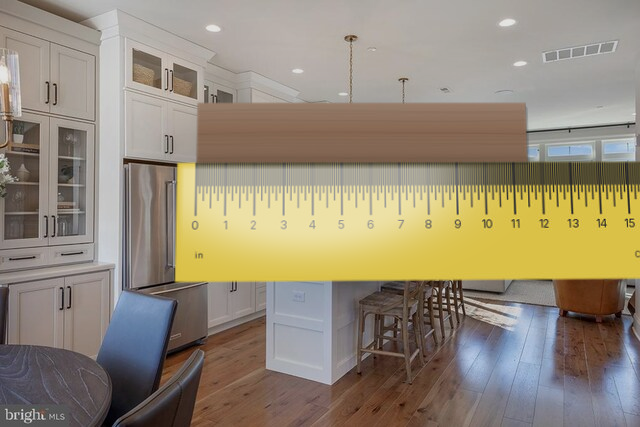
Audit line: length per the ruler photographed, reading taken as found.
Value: 11.5 in
